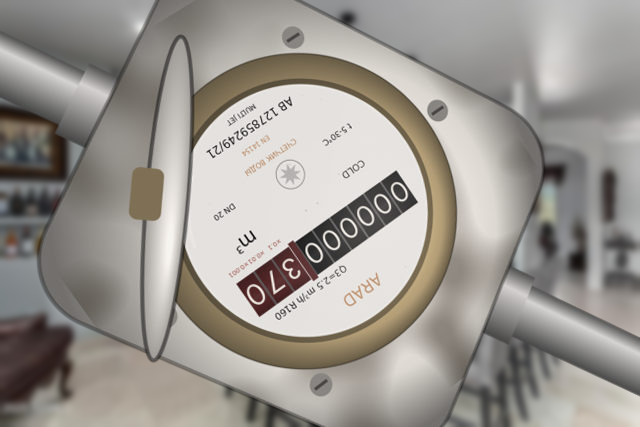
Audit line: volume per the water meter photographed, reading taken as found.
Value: 0.370 m³
